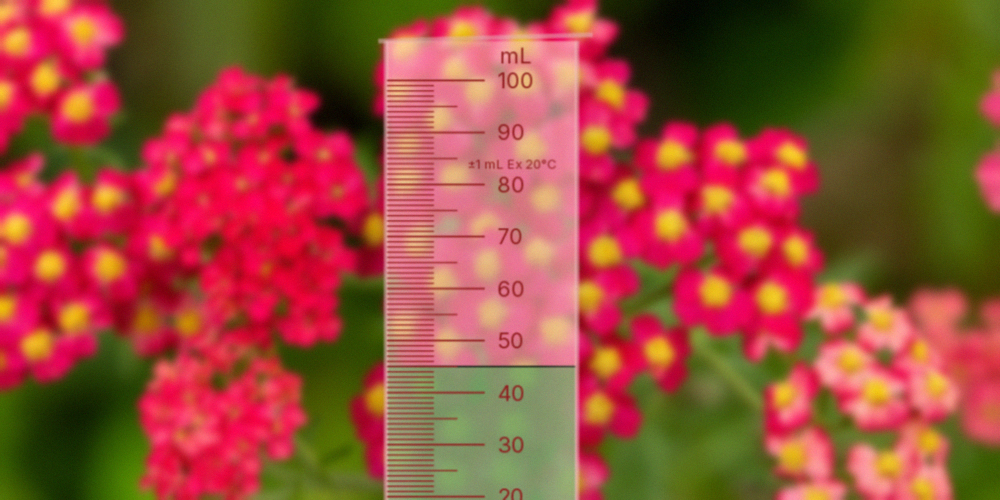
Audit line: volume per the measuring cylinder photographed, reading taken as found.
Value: 45 mL
